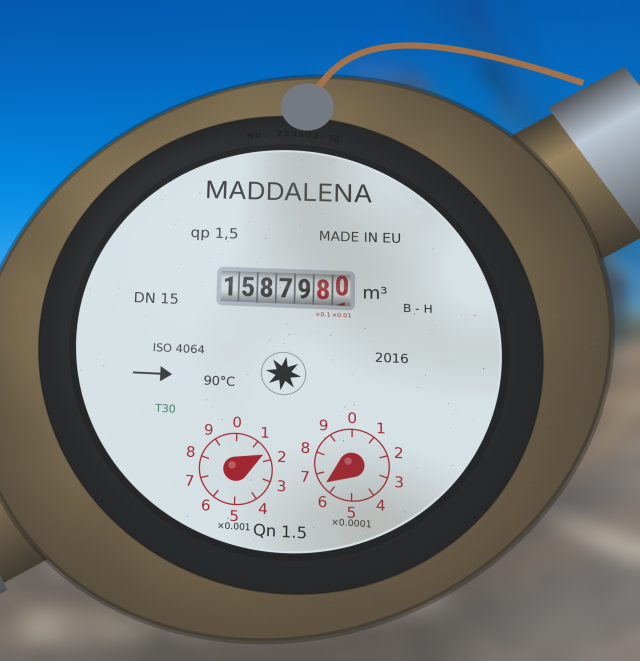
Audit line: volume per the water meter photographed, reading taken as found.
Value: 15879.8016 m³
